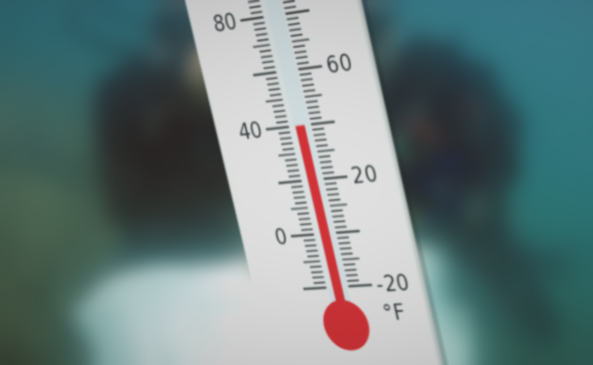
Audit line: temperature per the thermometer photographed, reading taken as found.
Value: 40 °F
